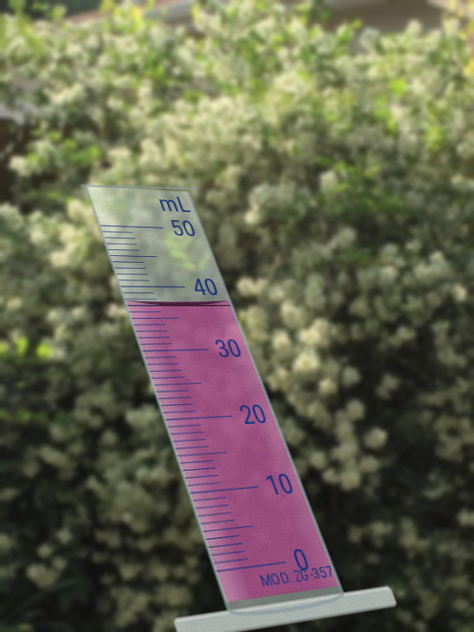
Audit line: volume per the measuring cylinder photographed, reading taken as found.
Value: 37 mL
